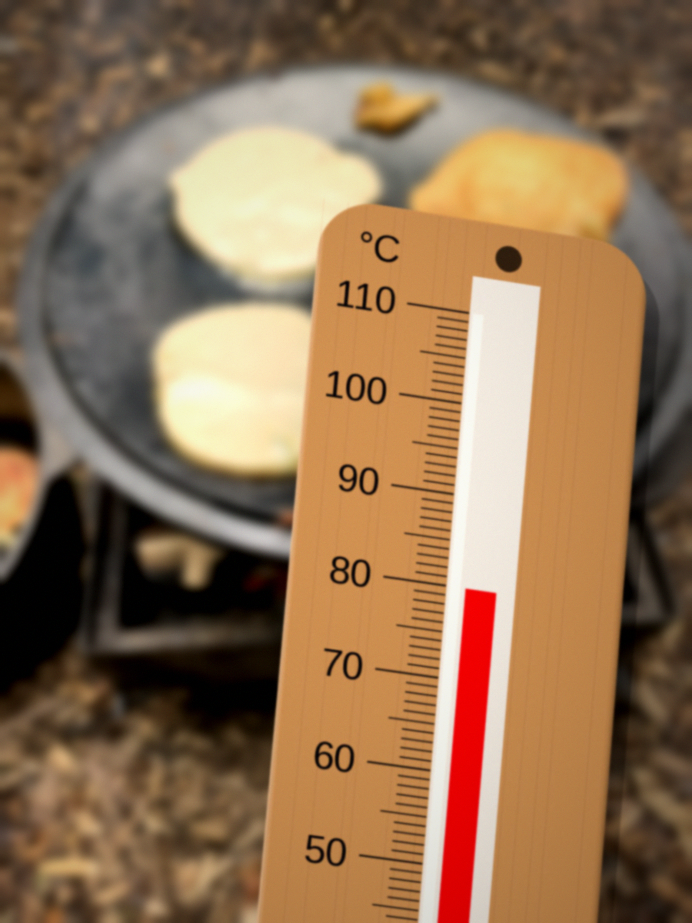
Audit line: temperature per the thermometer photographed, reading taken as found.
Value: 80 °C
